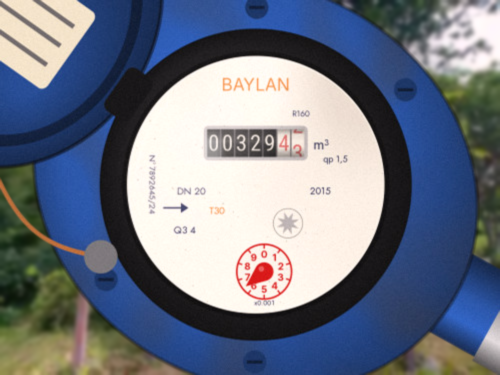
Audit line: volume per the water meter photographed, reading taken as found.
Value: 329.426 m³
